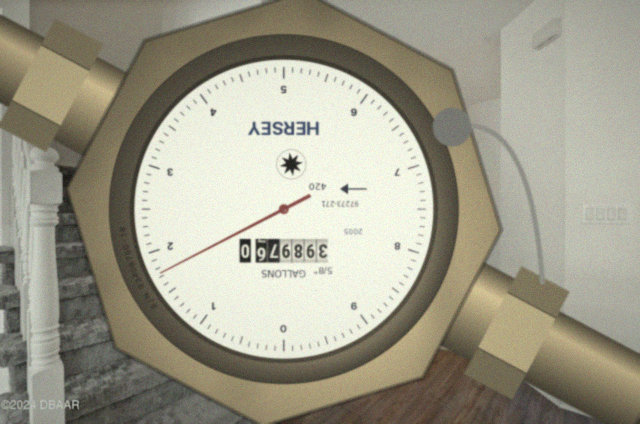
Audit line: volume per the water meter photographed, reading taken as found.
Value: 3989761.7 gal
